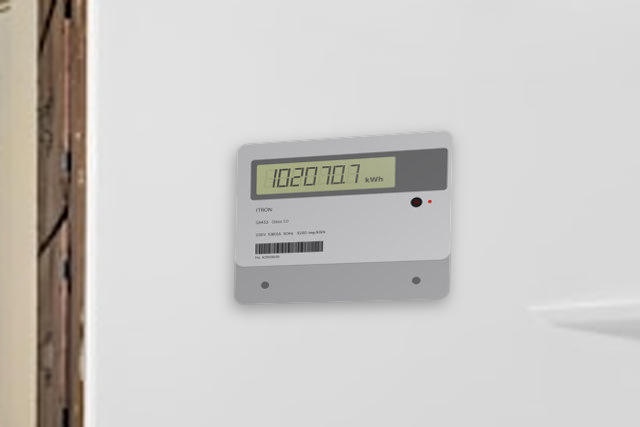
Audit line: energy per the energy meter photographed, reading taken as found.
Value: 102070.7 kWh
